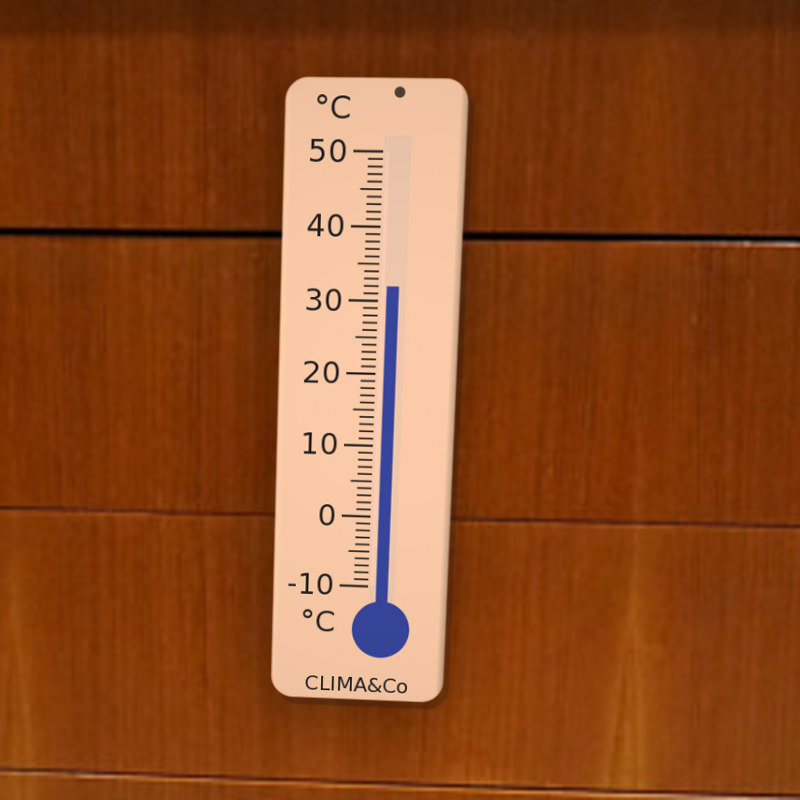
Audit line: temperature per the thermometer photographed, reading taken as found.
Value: 32 °C
